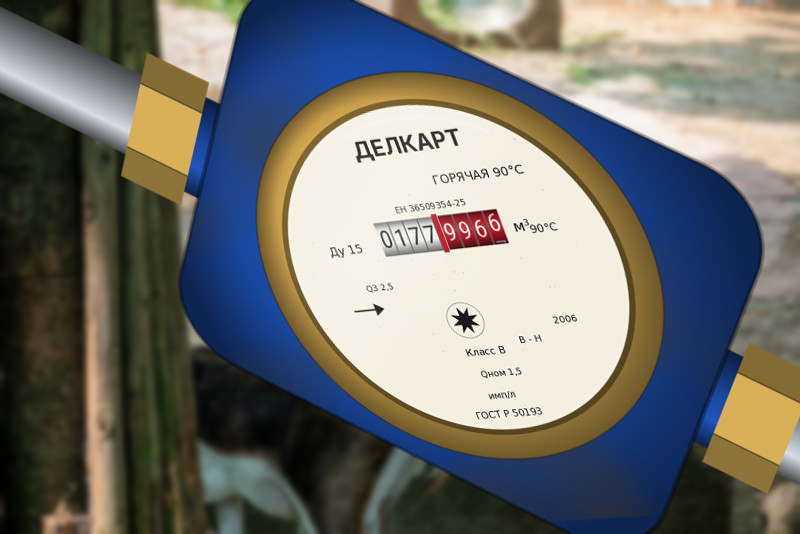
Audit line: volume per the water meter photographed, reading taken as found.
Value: 177.9966 m³
